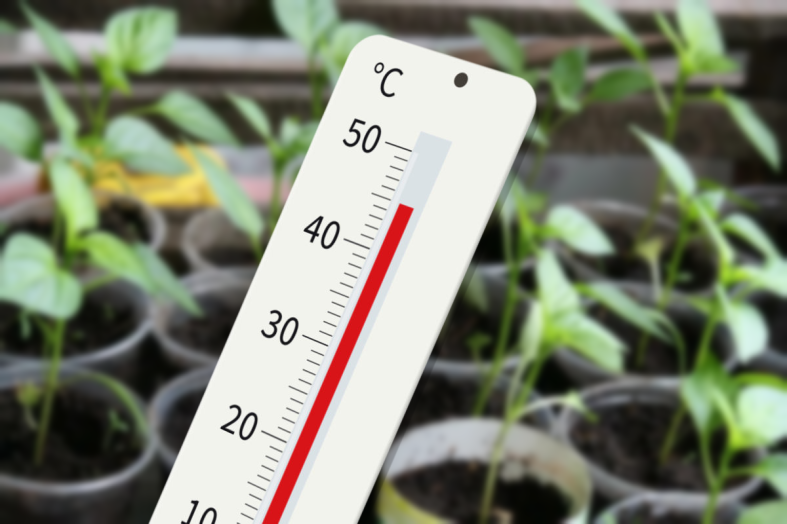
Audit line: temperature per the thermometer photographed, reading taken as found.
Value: 45 °C
